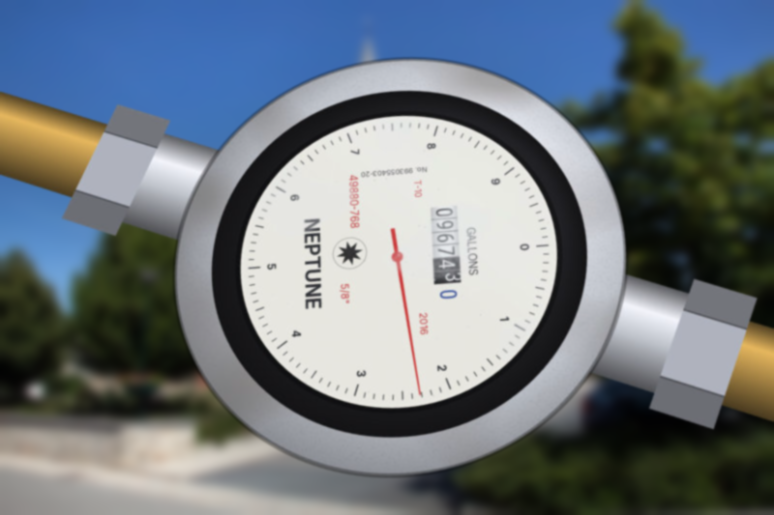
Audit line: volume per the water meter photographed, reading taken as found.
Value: 967432.3 gal
